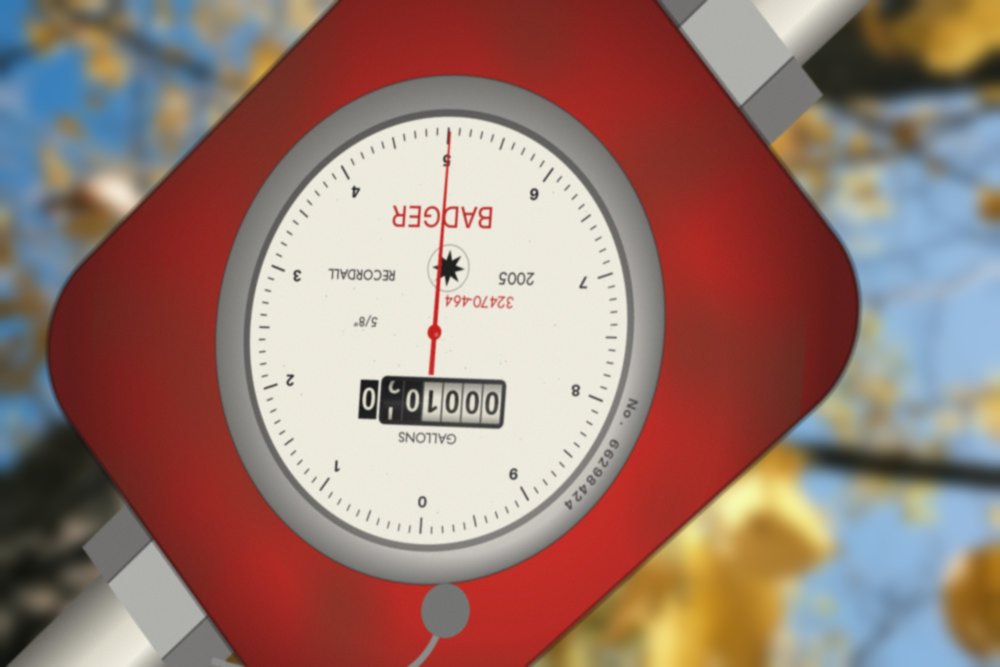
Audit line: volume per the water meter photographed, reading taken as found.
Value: 1015.0 gal
